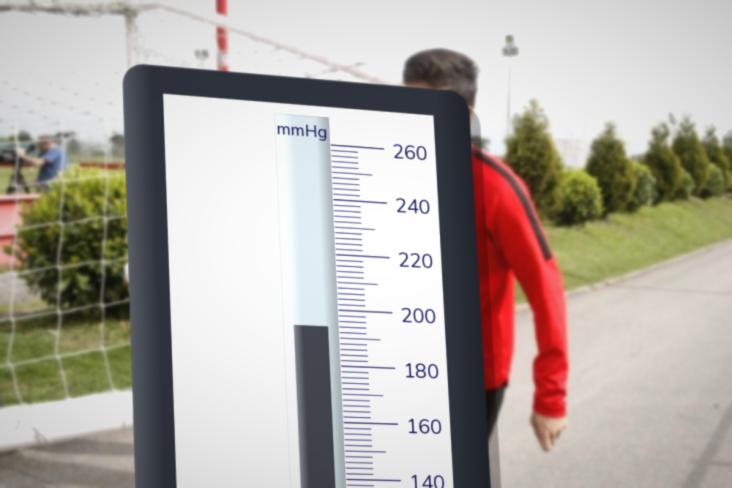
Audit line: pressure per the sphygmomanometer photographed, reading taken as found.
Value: 194 mmHg
